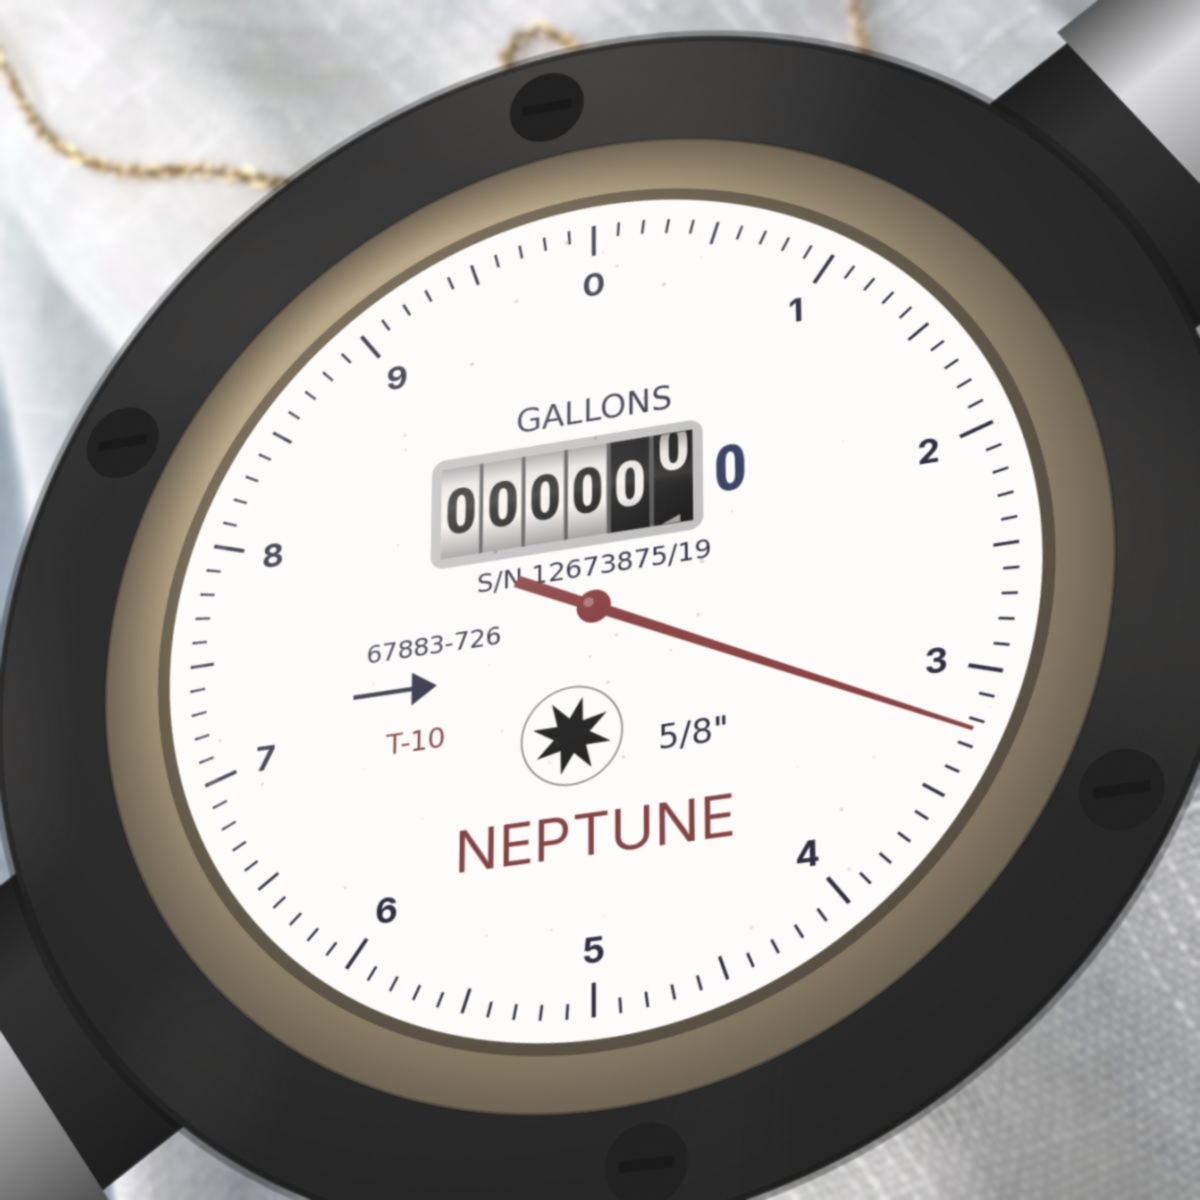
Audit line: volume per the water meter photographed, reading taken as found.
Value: 3.2 gal
